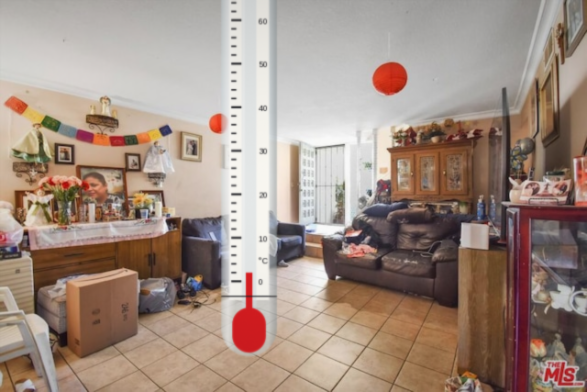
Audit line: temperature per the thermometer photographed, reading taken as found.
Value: 2 °C
